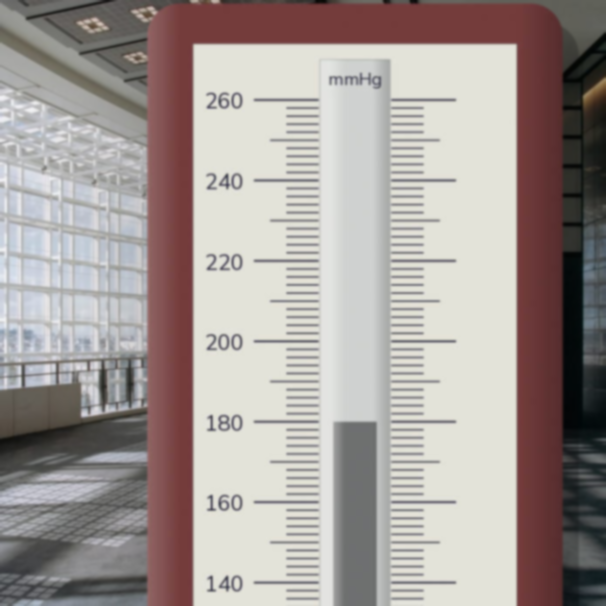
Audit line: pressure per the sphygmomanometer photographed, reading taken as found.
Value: 180 mmHg
